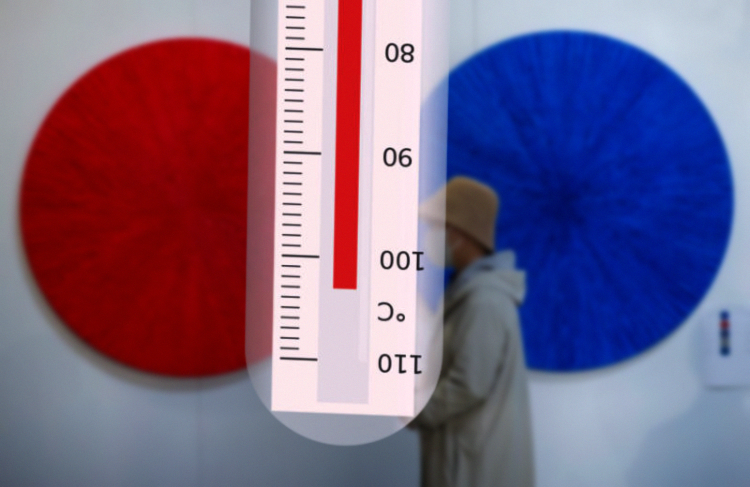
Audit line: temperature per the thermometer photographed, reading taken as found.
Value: 103 °C
